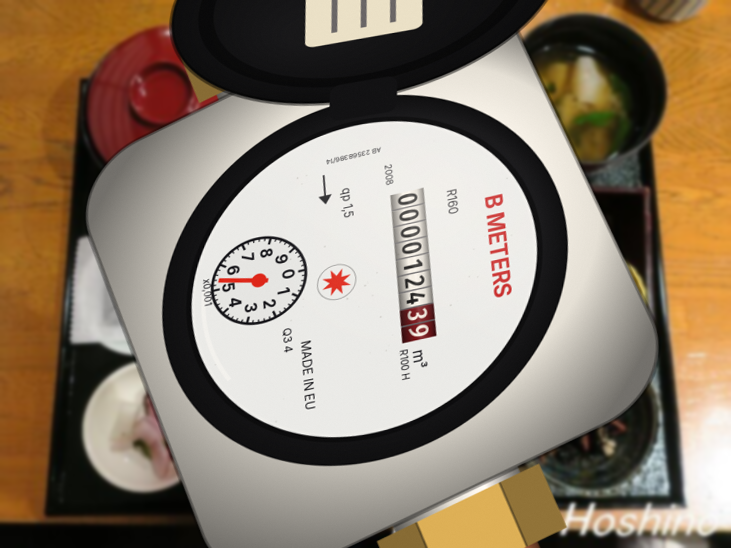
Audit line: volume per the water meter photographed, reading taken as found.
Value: 124.395 m³
